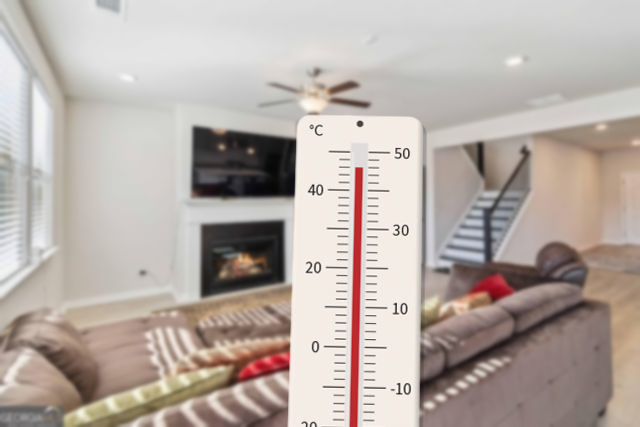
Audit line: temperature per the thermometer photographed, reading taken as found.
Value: 46 °C
